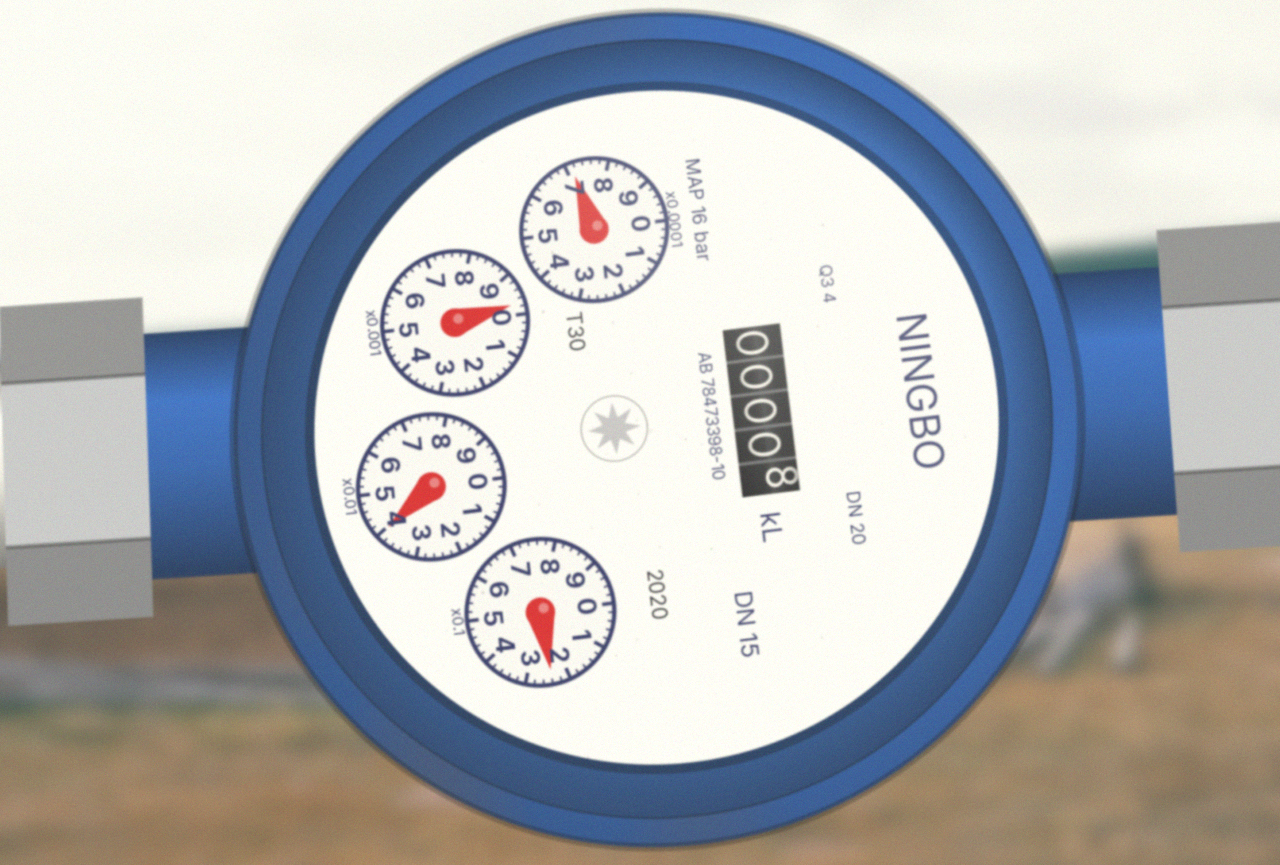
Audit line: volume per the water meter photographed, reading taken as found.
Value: 8.2397 kL
